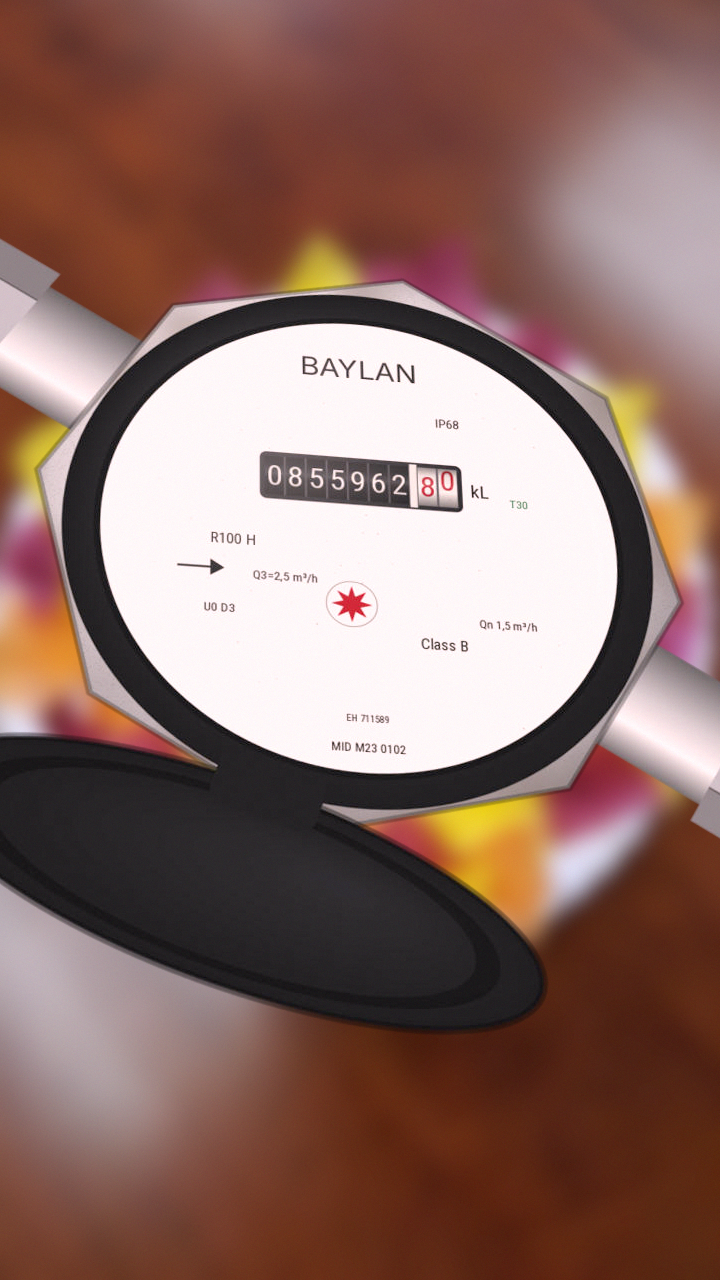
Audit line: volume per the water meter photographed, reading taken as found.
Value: 855962.80 kL
